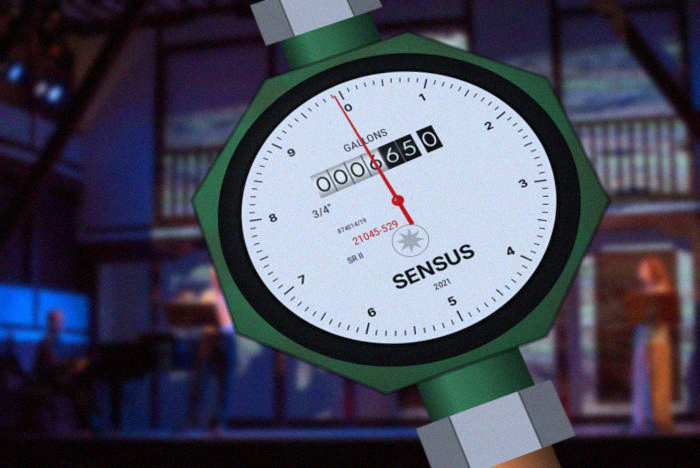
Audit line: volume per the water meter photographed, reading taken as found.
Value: 6649.9 gal
